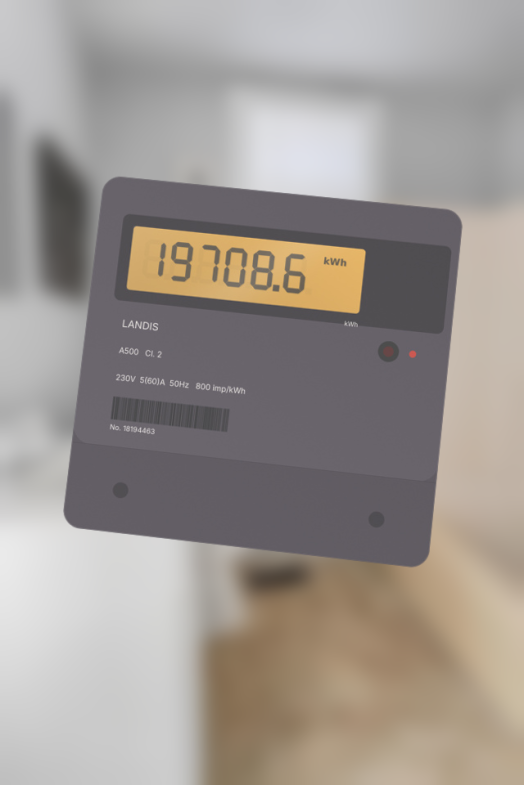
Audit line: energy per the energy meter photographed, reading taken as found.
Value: 19708.6 kWh
